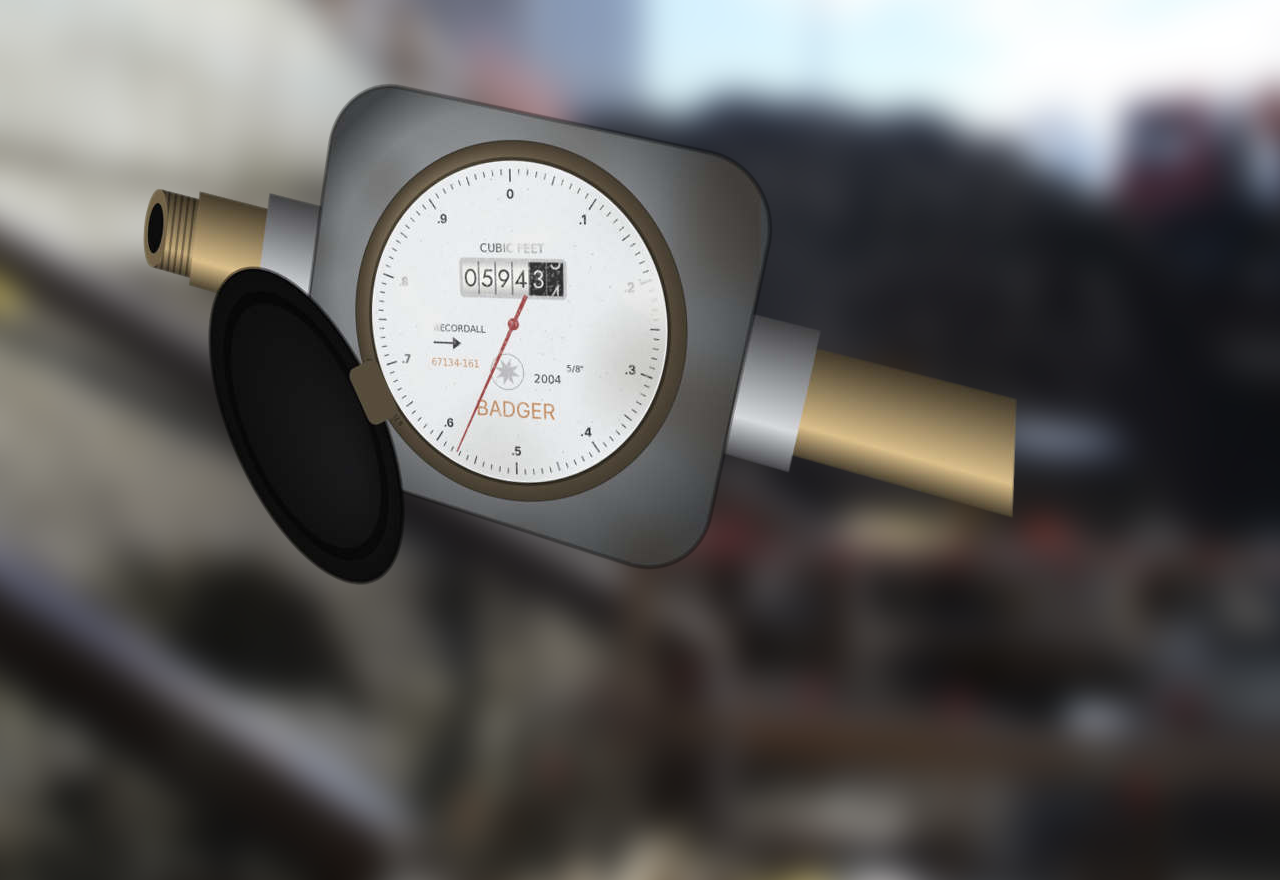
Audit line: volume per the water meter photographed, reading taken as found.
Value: 59433.57 ft³
